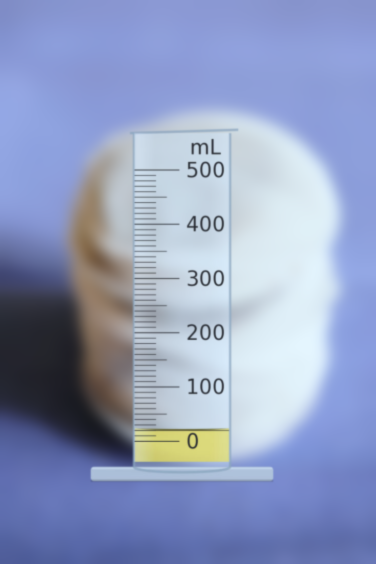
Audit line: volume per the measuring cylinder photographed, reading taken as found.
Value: 20 mL
